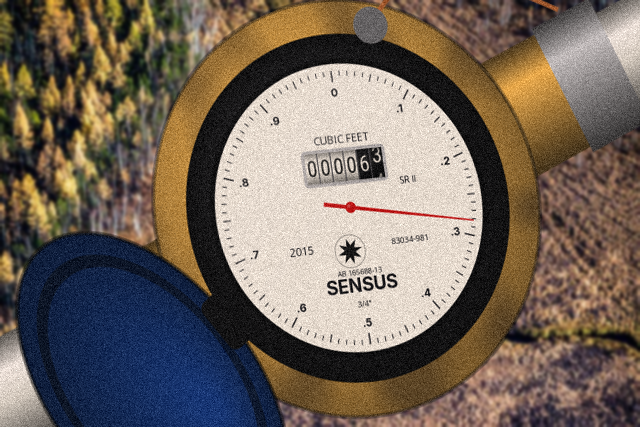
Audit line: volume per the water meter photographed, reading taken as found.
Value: 63.28 ft³
